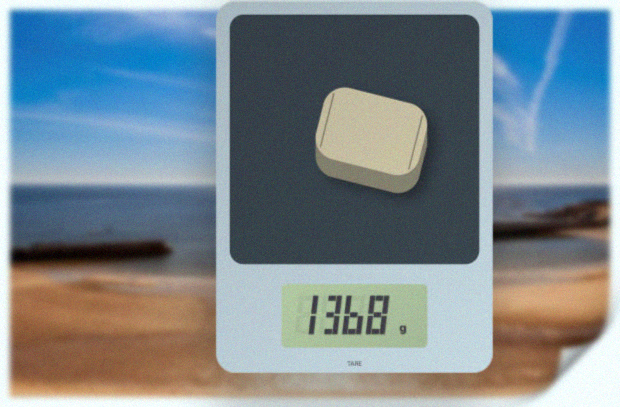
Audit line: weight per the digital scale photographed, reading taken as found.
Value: 1368 g
